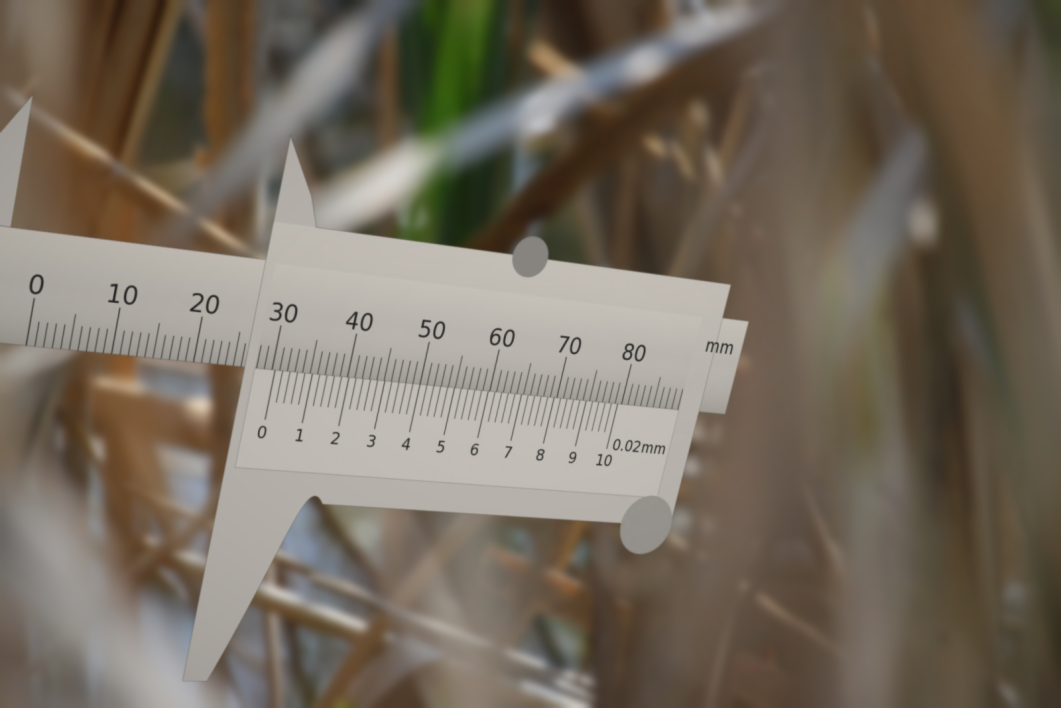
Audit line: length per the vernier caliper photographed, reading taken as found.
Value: 30.4 mm
